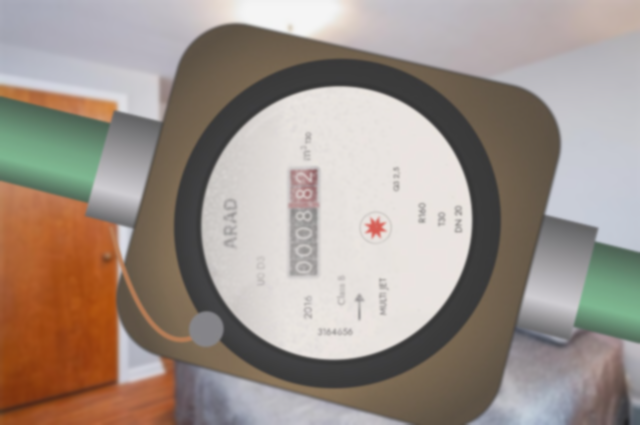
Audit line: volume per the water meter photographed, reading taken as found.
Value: 8.82 m³
